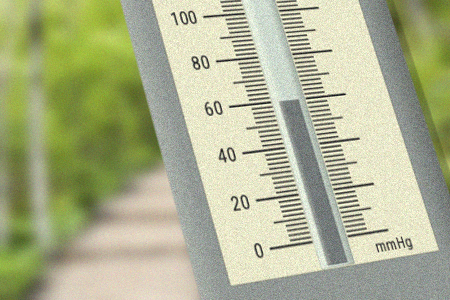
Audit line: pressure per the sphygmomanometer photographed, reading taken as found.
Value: 60 mmHg
